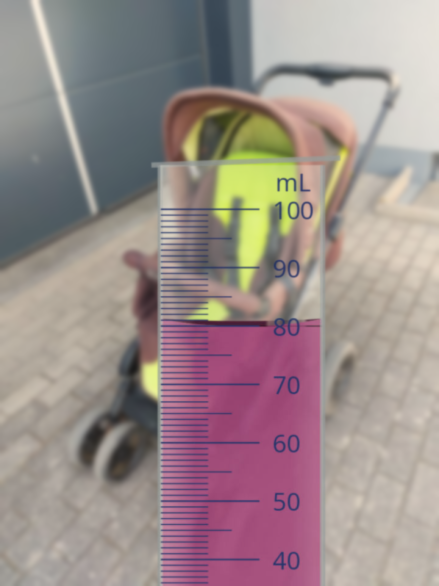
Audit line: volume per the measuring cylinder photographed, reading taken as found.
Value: 80 mL
